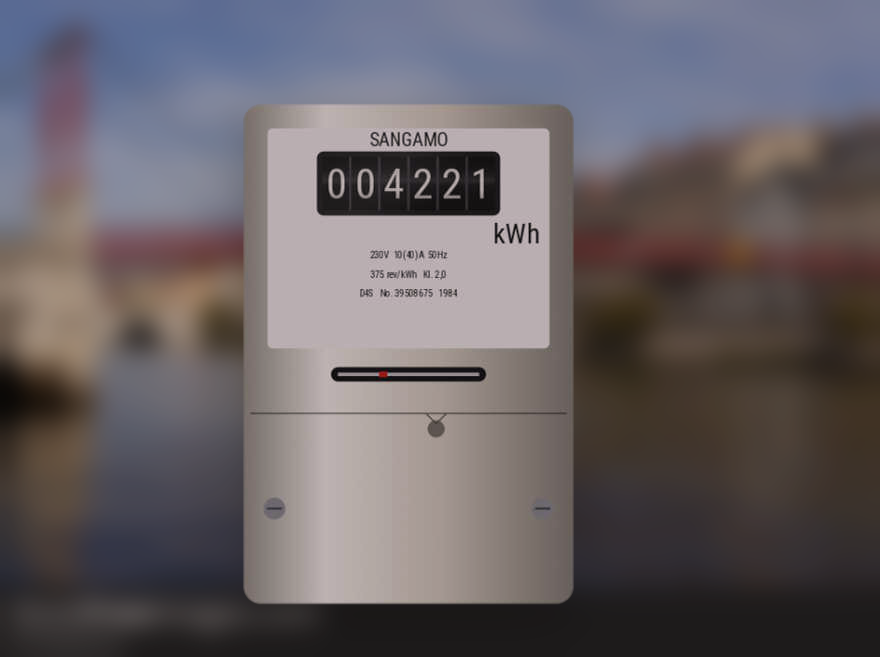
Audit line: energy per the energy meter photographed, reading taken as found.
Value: 4221 kWh
